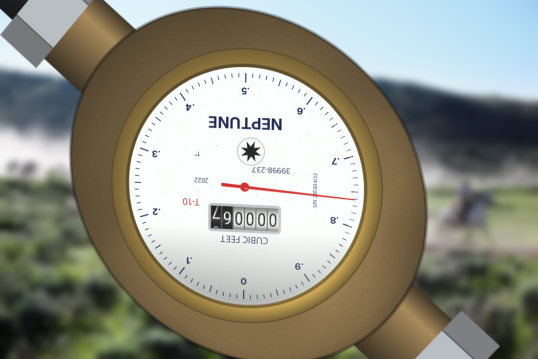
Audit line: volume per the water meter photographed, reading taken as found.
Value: 66.76 ft³
